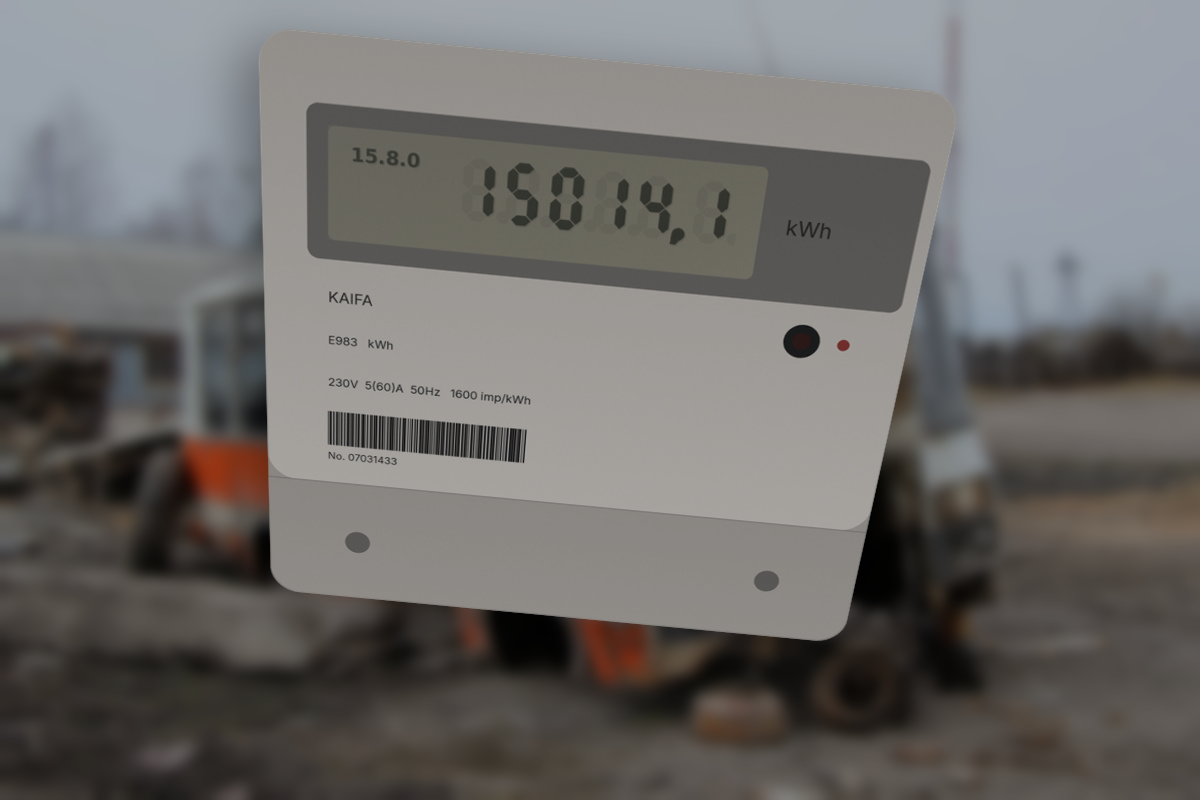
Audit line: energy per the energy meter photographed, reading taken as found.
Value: 15014.1 kWh
